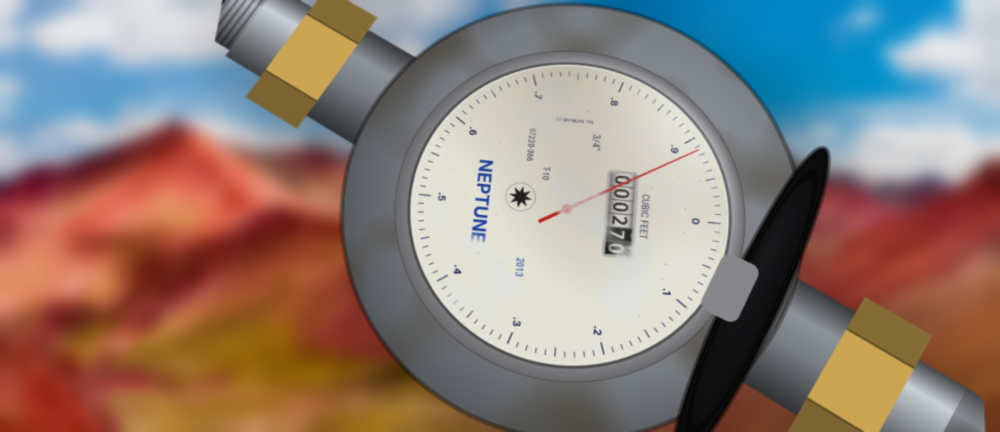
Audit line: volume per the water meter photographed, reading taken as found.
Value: 269.91 ft³
